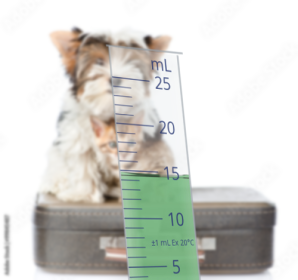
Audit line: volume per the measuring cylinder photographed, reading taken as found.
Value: 14.5 mL
